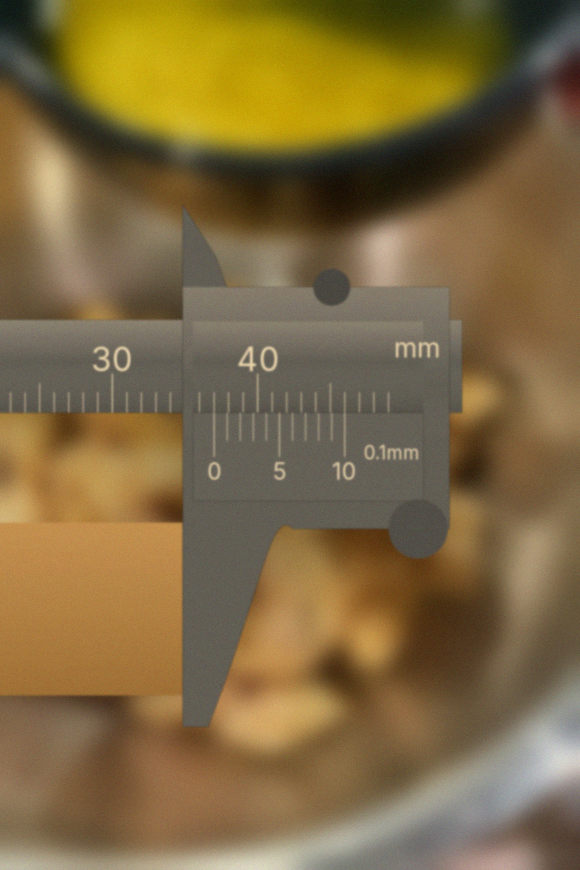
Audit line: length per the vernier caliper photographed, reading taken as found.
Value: 37.0 mm
